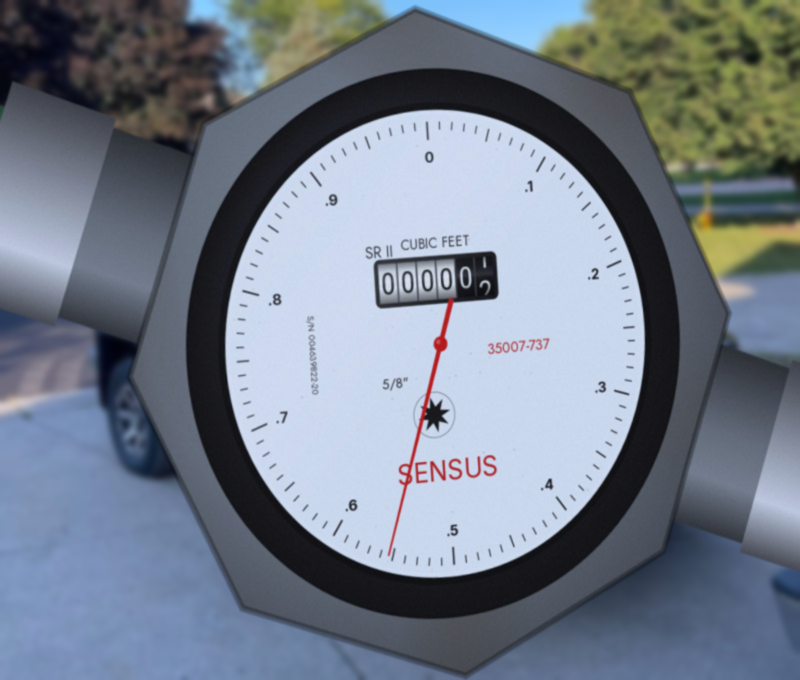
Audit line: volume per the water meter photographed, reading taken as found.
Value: 1.55 ft³
